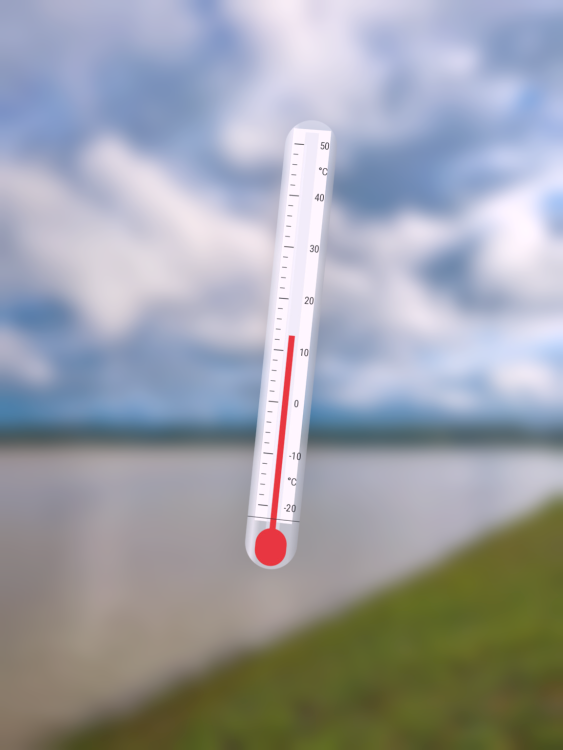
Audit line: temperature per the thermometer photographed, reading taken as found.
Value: 13 °C
